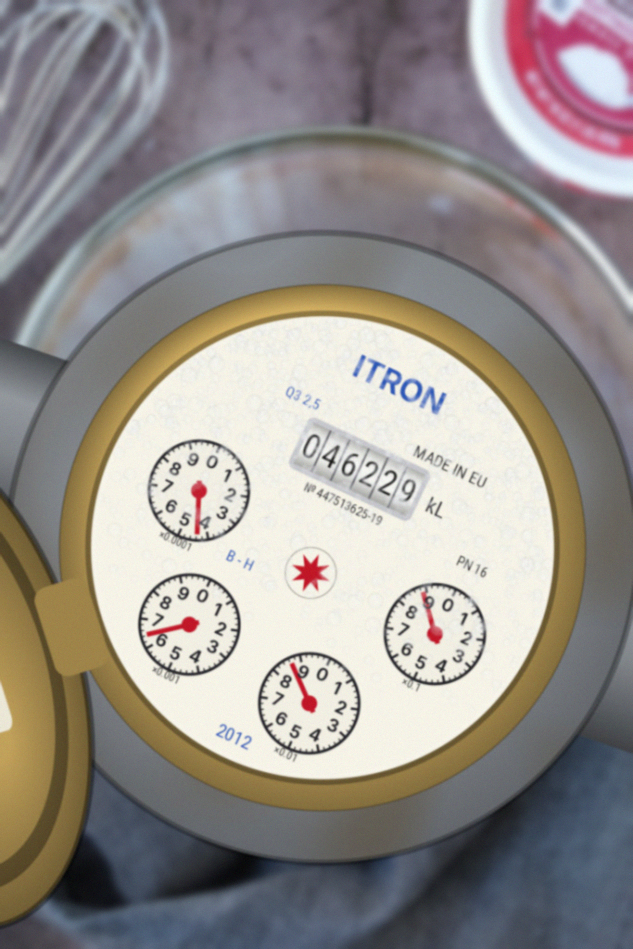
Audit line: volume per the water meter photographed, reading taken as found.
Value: 46229.8864 kL
